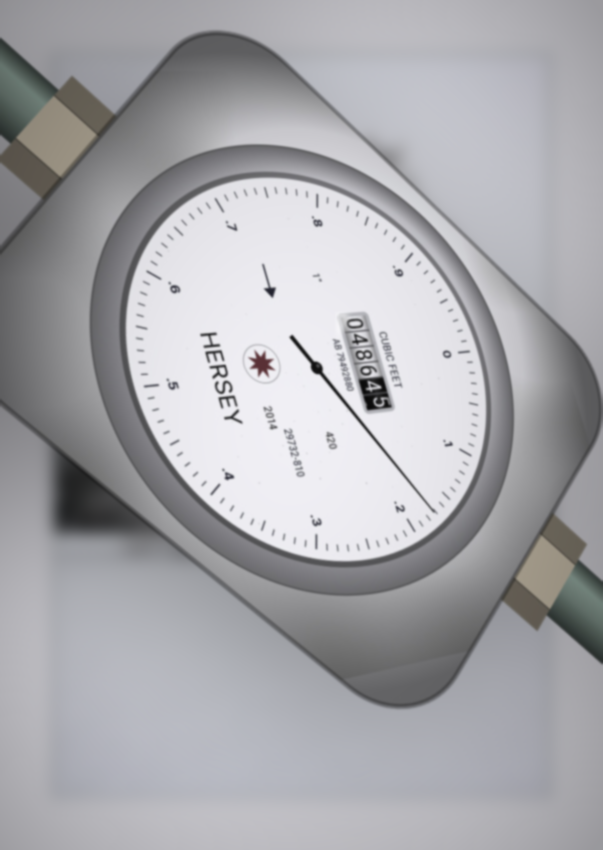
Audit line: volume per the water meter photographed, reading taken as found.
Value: 48645.17 ft³
